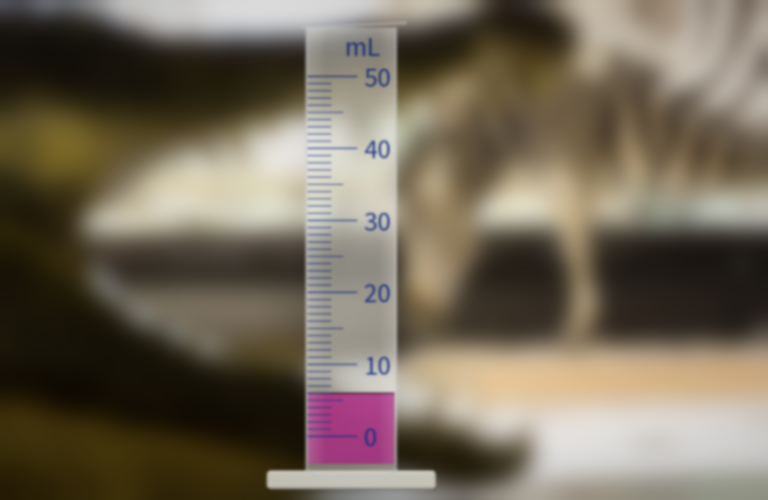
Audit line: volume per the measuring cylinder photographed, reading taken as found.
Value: 6 mL
